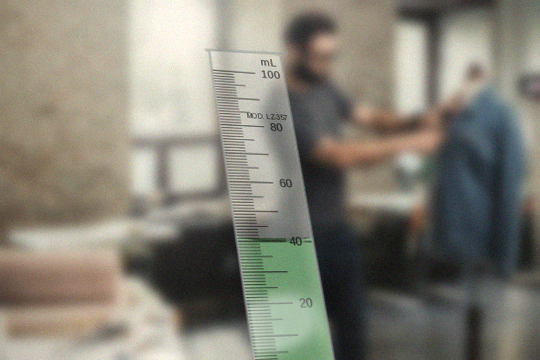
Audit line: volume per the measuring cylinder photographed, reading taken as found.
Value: 40 mL
